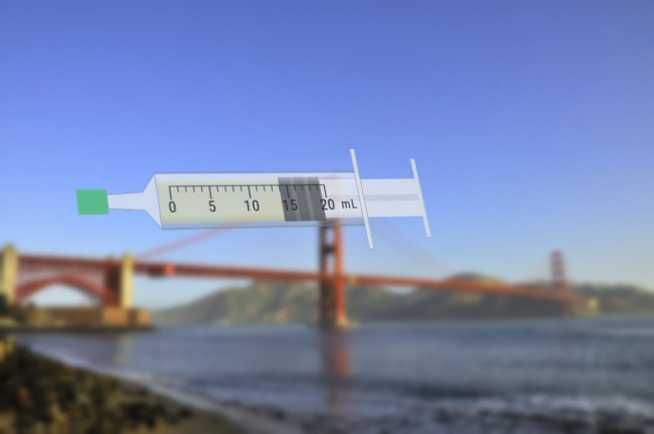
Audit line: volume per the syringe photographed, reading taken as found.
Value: 14 mL
